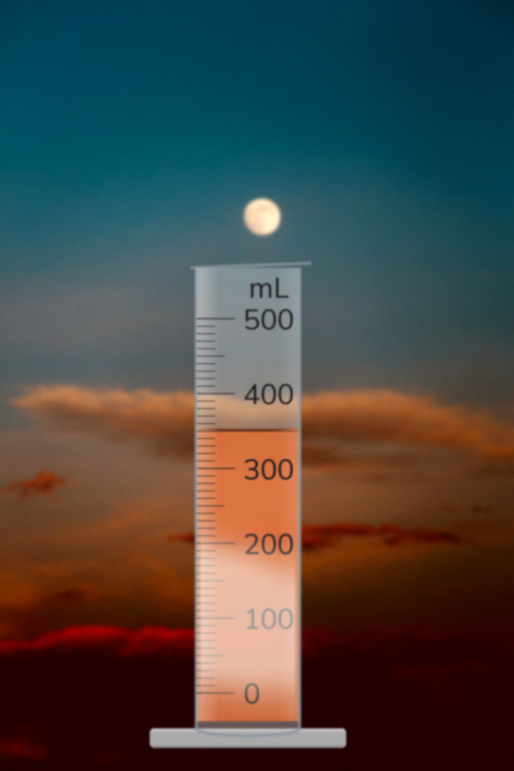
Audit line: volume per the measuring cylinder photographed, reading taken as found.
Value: 350 mL
